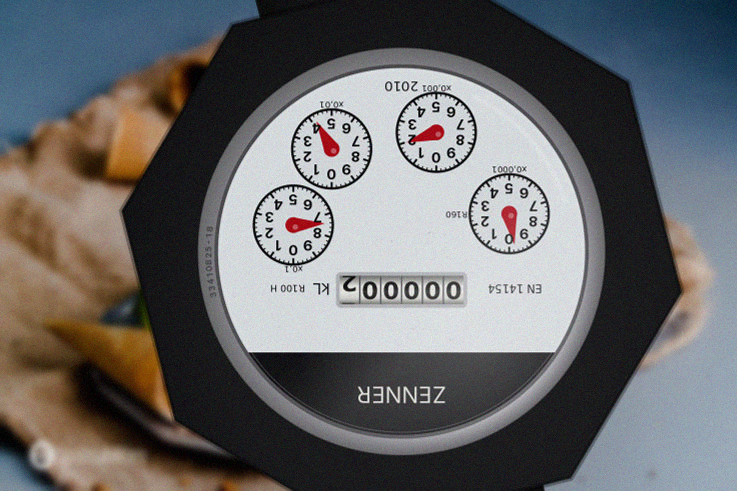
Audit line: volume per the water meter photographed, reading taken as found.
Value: 1.7419 kL
